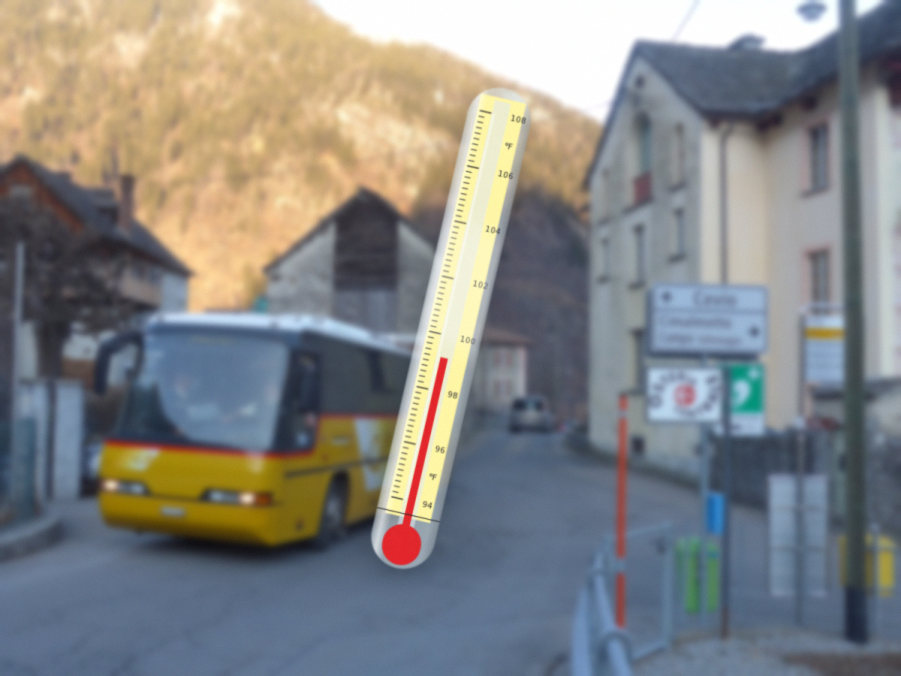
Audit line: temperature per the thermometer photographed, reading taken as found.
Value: 99.2 °F
